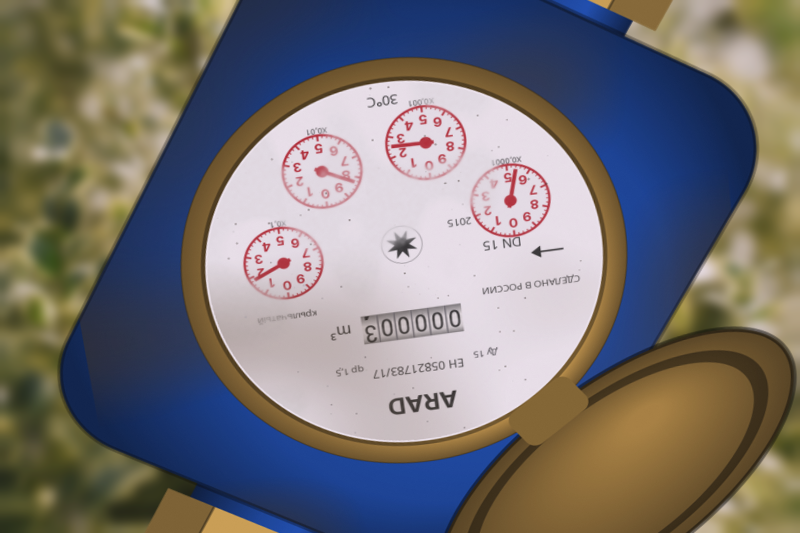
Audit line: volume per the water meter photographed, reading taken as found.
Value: 3.1825 m³
